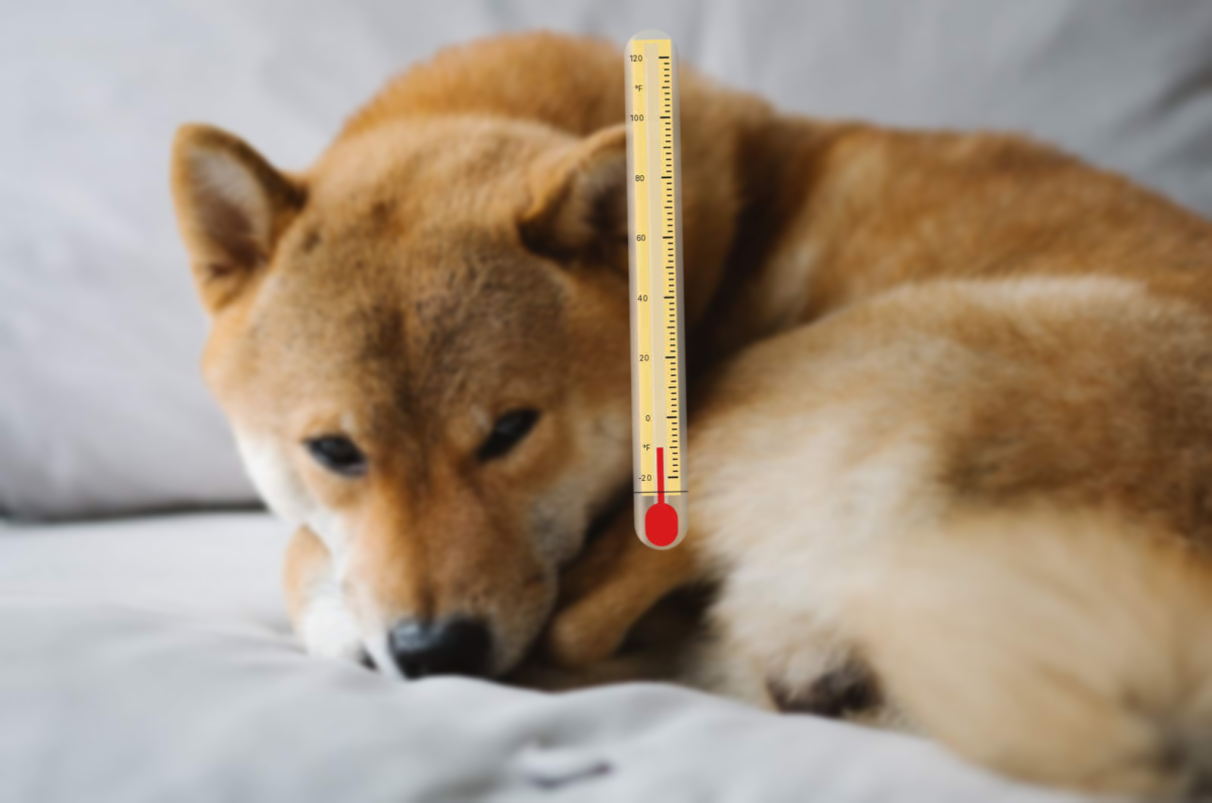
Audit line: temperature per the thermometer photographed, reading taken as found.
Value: -10 °F
